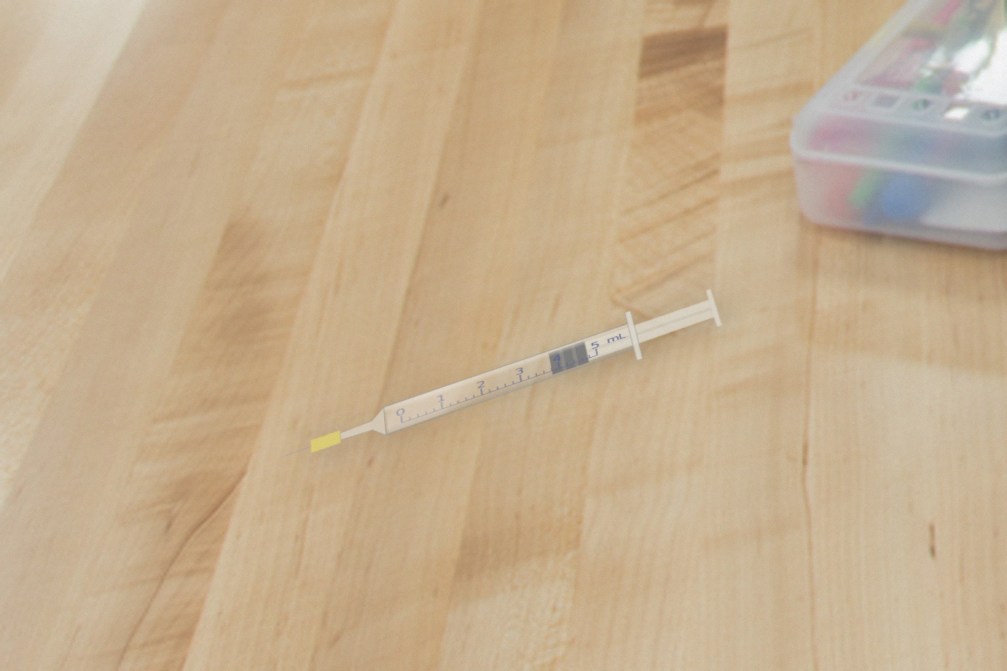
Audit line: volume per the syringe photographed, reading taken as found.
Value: 3.8 mL
